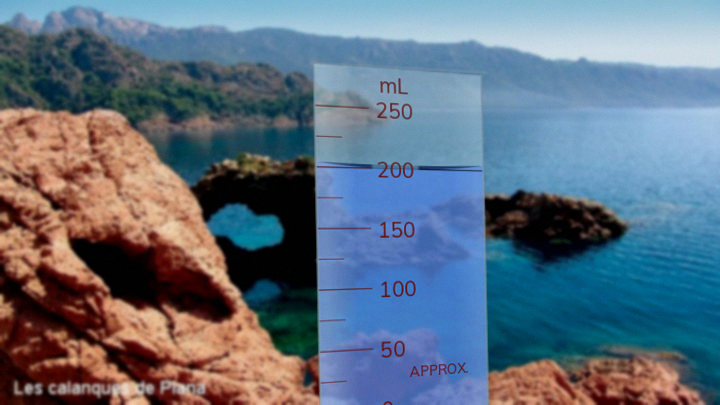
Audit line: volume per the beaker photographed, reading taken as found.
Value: 200 mL
